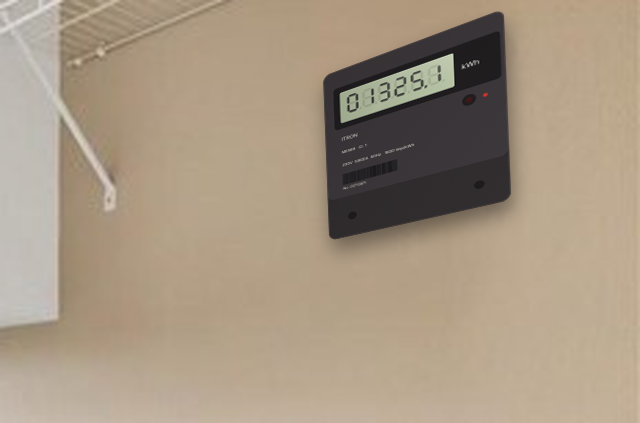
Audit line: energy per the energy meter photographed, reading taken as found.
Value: 1325.1 kWh
